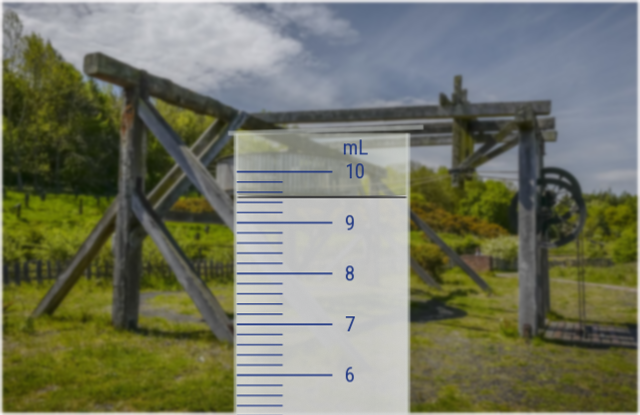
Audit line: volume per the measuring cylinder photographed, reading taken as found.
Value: 9.5 mL
